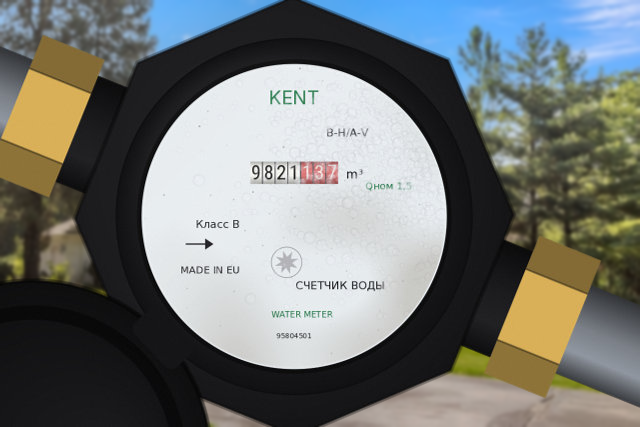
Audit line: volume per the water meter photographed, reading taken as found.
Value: 9821.137 m³
